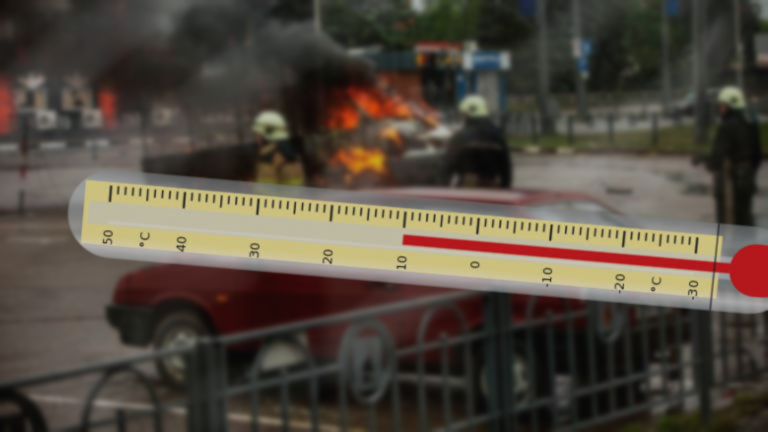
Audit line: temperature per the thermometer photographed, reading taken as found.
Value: 10 °C
